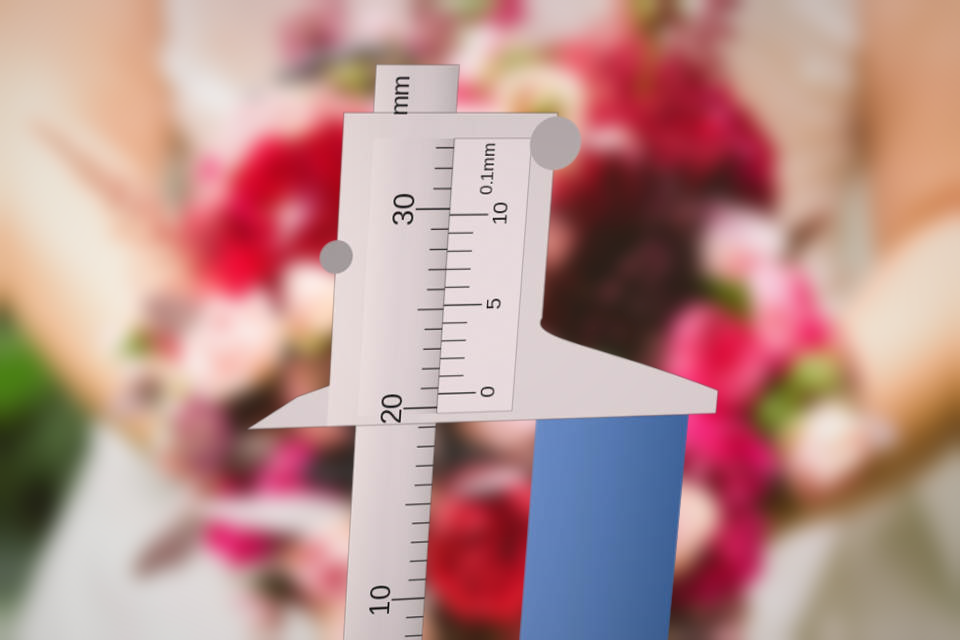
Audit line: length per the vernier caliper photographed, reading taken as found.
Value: 20.7 mm
